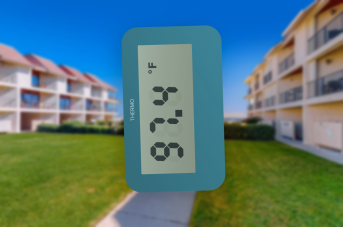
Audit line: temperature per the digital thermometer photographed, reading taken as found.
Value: 97.4 °F
